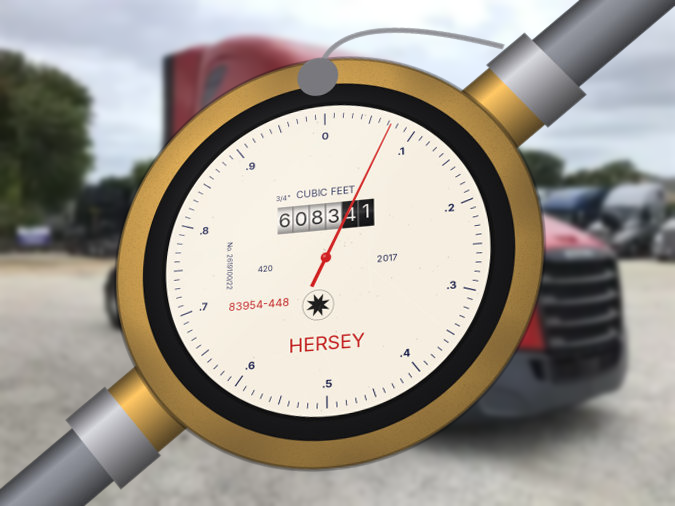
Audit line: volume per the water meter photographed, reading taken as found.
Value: 608341.07 ft³
